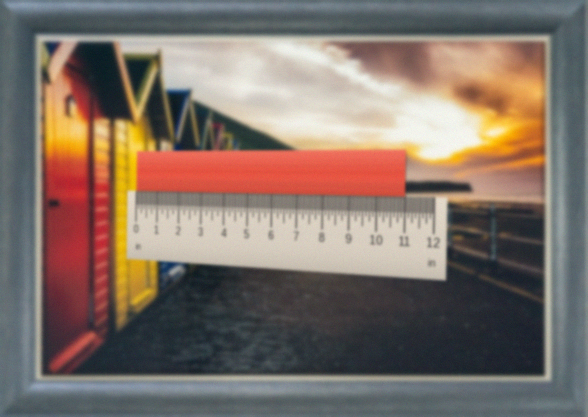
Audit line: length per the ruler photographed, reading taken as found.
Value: 11 in
